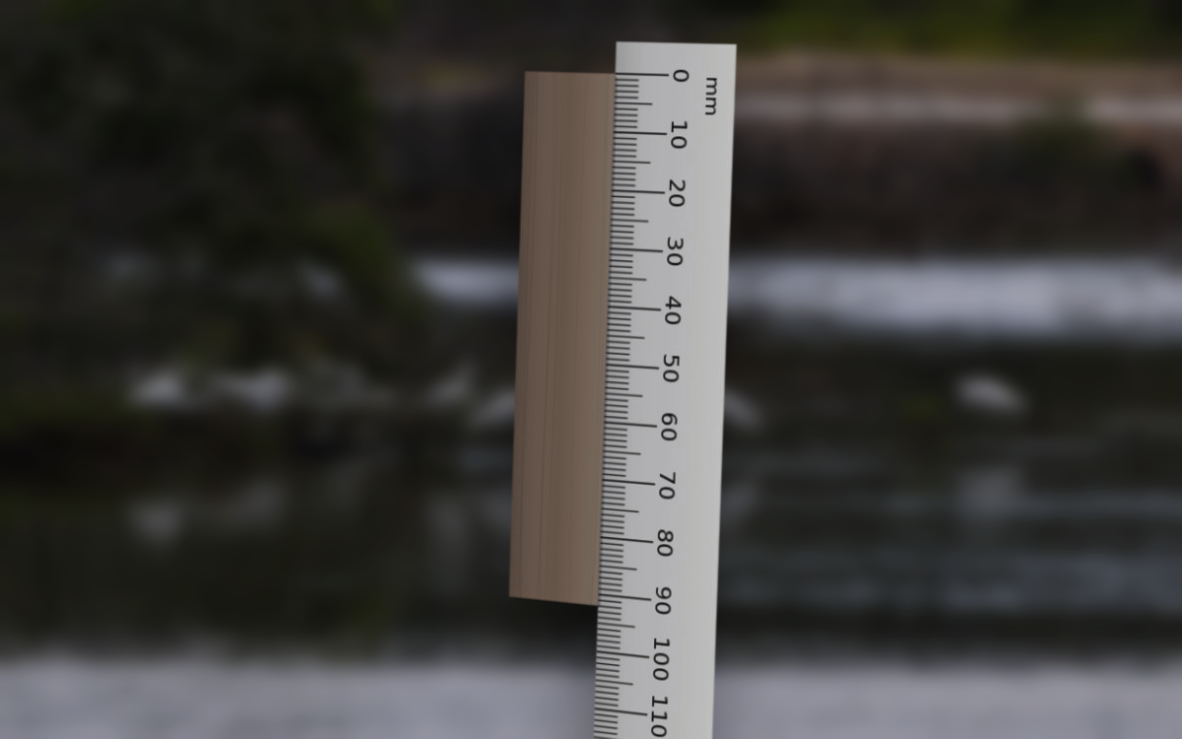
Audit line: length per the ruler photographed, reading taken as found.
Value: 92 mm
